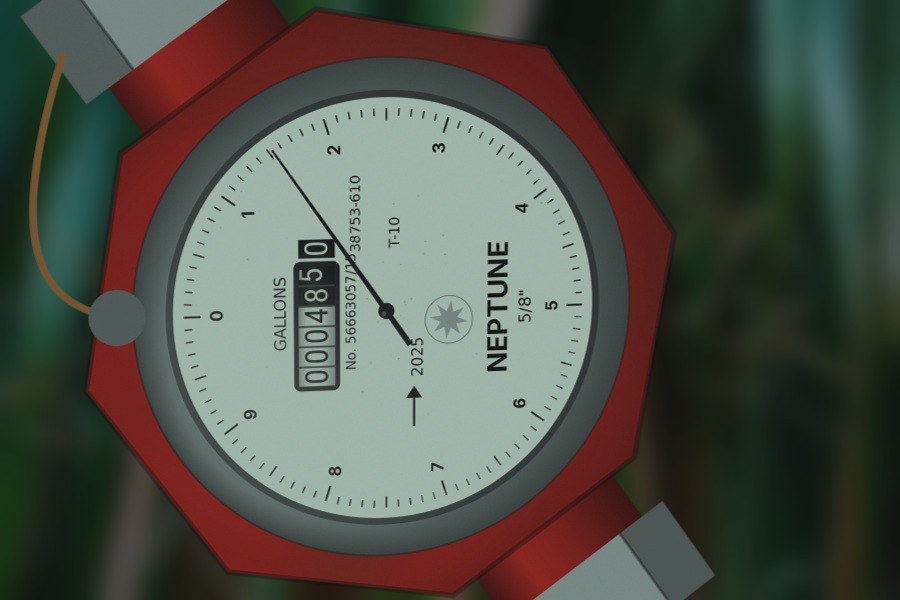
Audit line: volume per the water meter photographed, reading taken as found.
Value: 4851.5 gal
